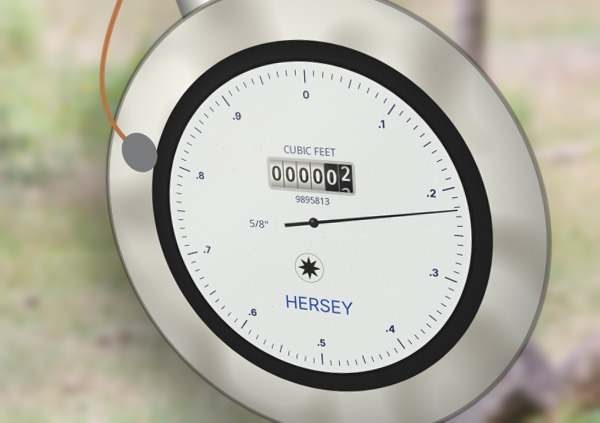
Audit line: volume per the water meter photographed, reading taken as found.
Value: 2.22 ft³
